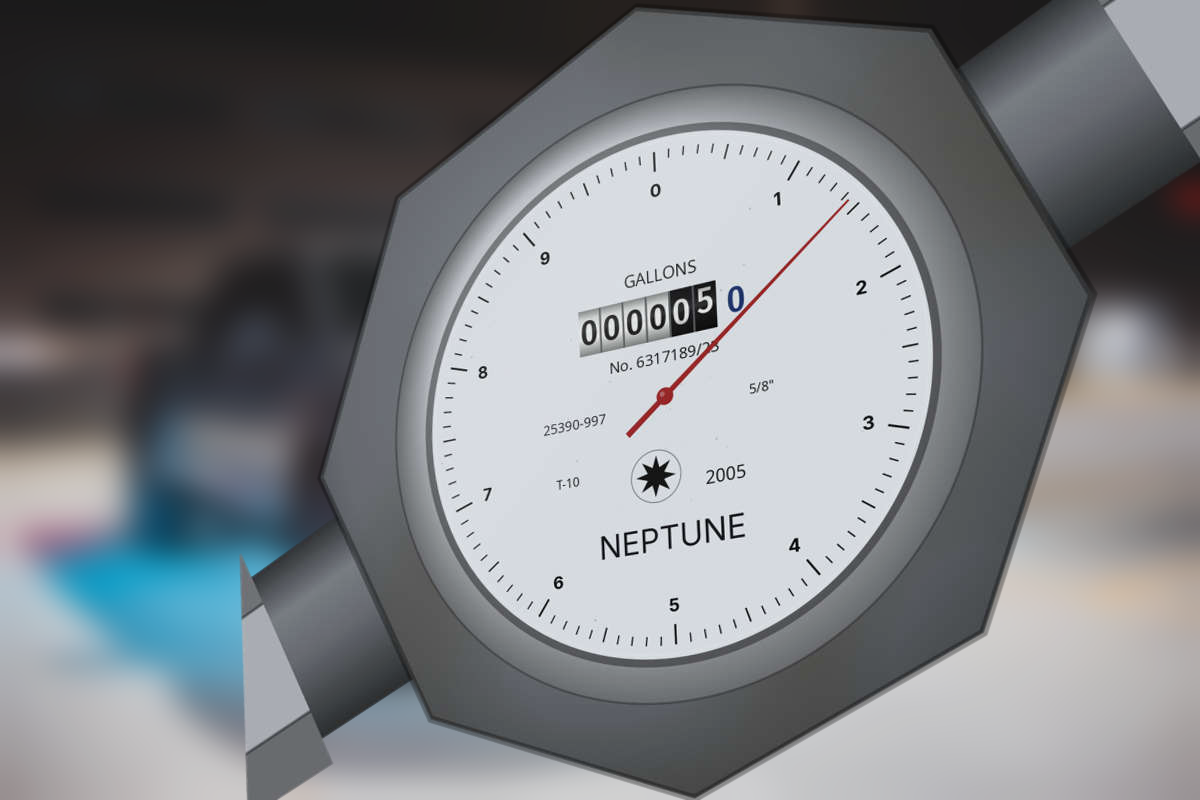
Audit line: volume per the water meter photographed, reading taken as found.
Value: 51.4 gal
